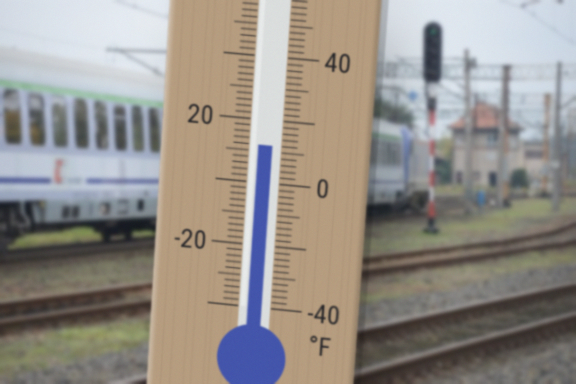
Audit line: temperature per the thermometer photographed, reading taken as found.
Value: 12 °F
